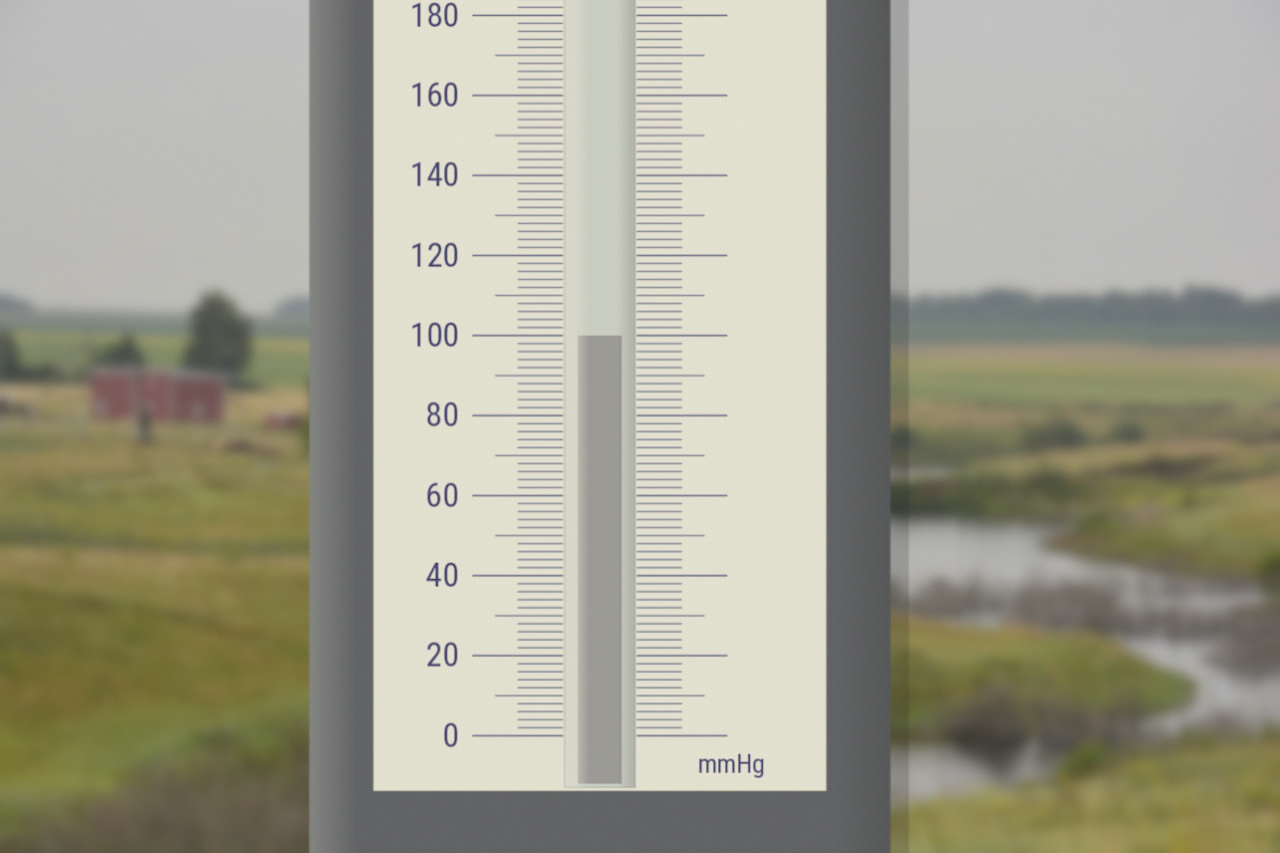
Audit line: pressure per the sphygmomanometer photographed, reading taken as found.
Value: 100 mmHg
